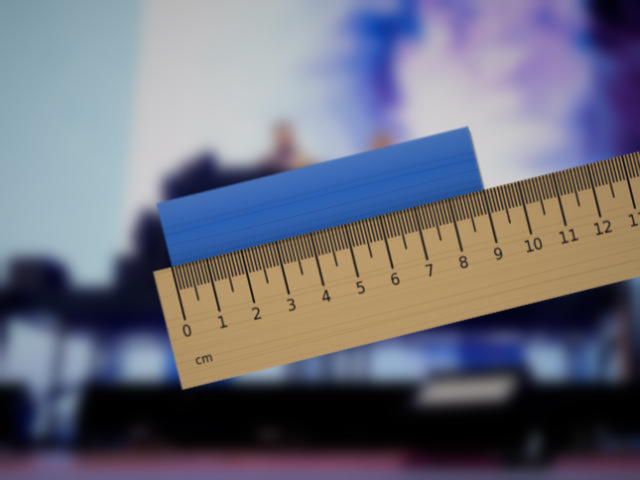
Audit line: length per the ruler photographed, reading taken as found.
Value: 9 cm
